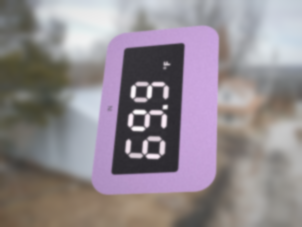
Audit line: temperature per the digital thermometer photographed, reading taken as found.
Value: 69.9 °F
